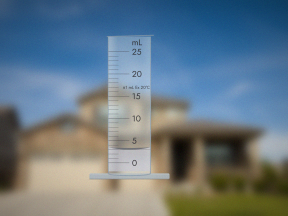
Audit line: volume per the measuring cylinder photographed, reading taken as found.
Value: 3 mL
